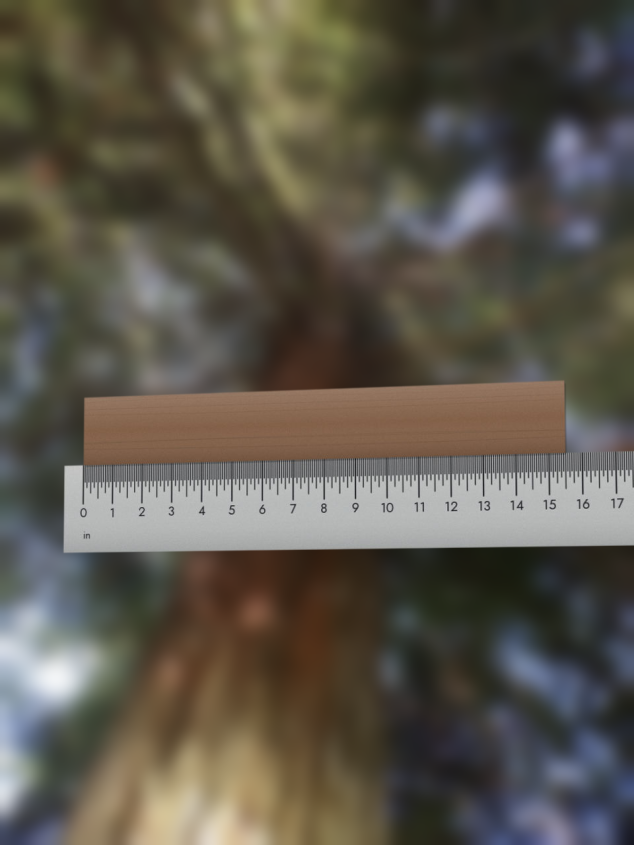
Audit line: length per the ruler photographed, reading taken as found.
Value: 15.5 in
